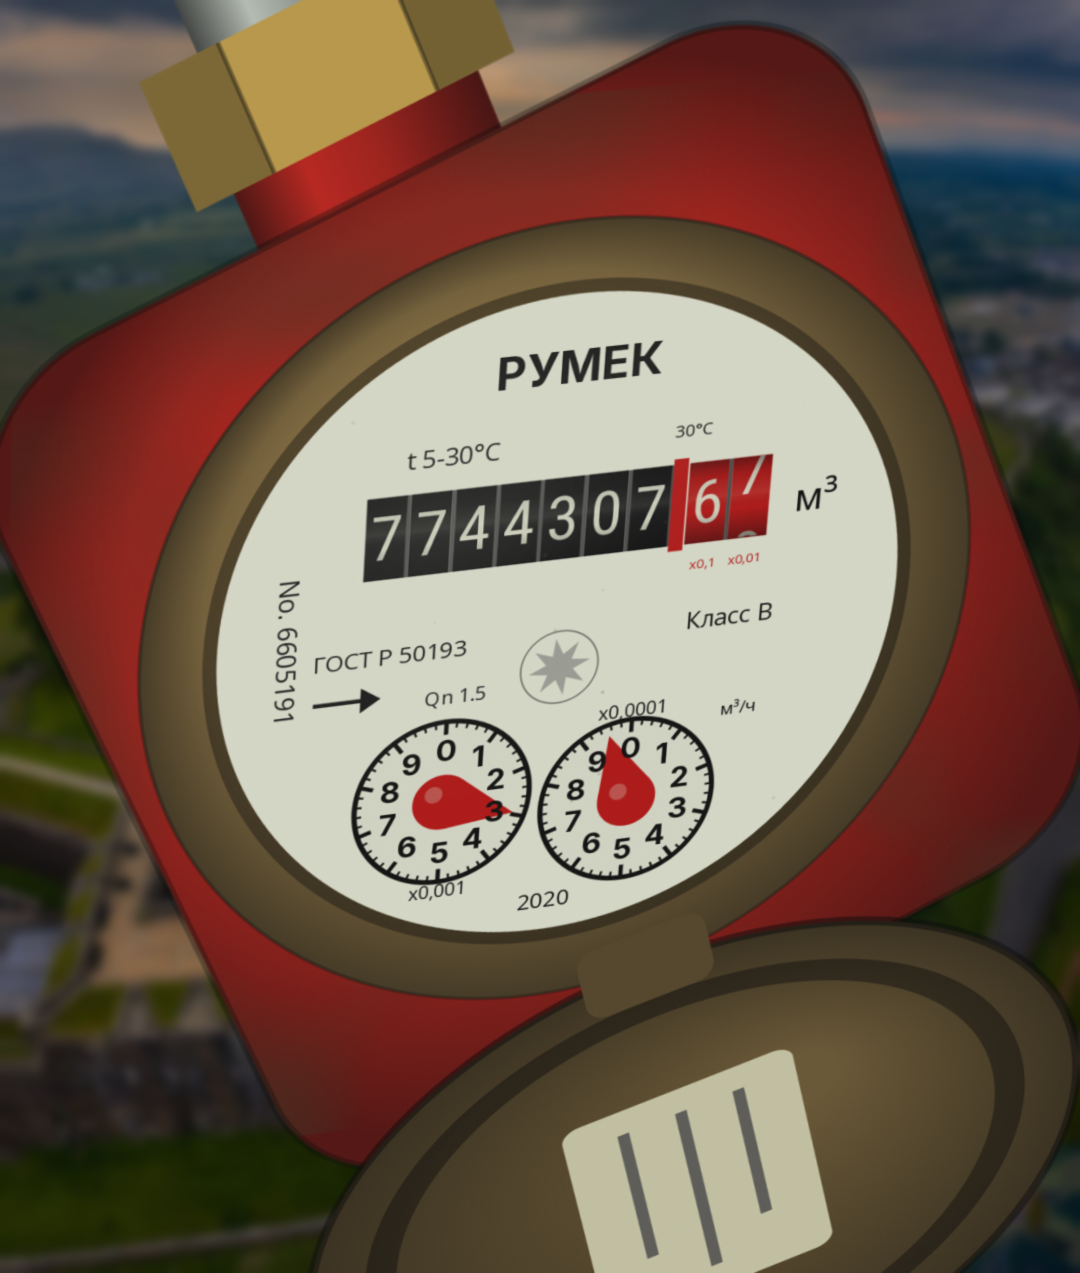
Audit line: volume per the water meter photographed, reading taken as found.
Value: 7744307.6729 m³
